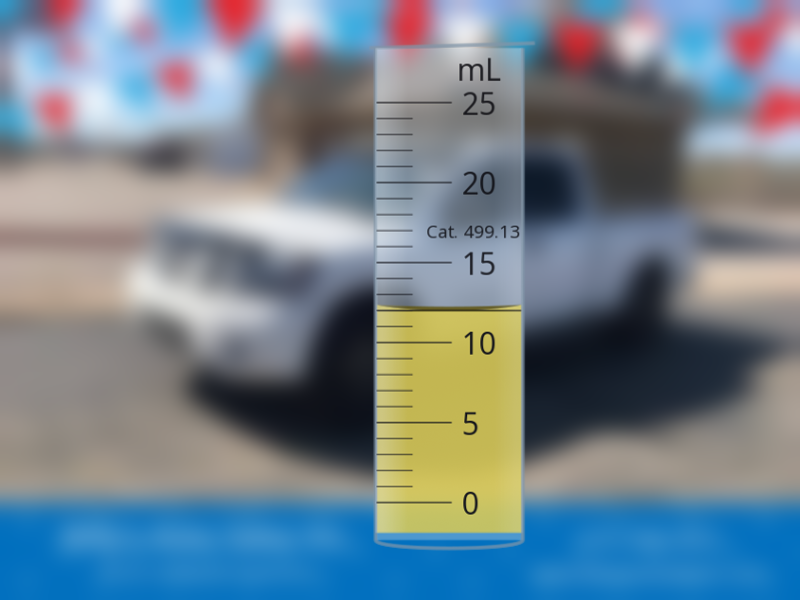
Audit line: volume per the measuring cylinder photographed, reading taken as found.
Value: 12 mL
